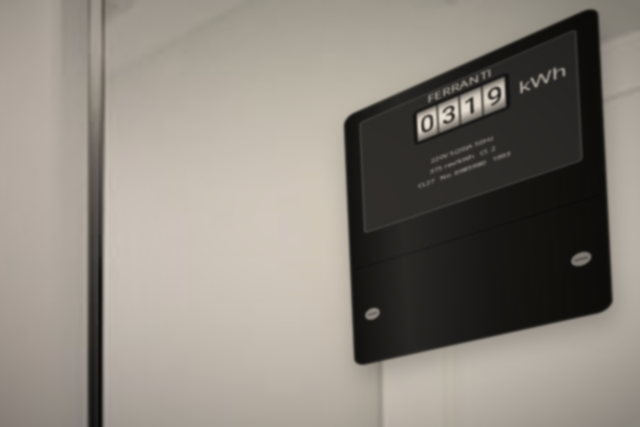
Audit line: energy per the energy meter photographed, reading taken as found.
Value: 319 kWh
